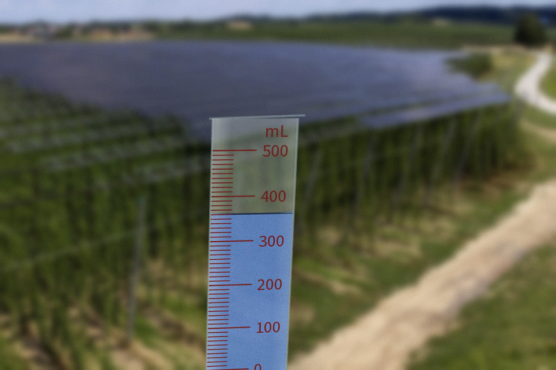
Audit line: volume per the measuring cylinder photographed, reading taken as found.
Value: 360 mL
